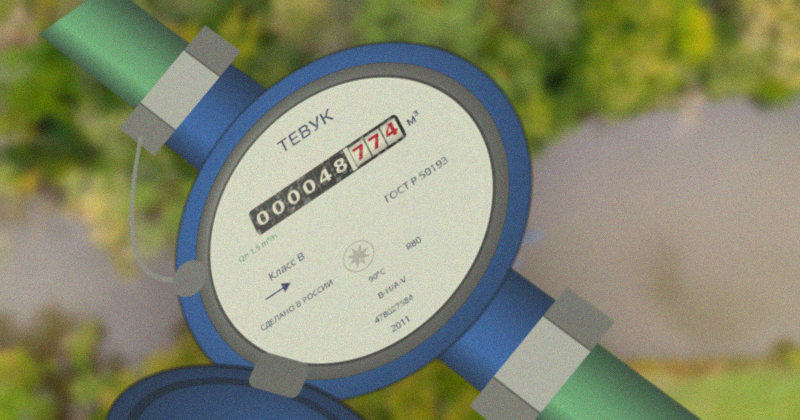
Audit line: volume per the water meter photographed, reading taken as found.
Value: 48.774 m³
